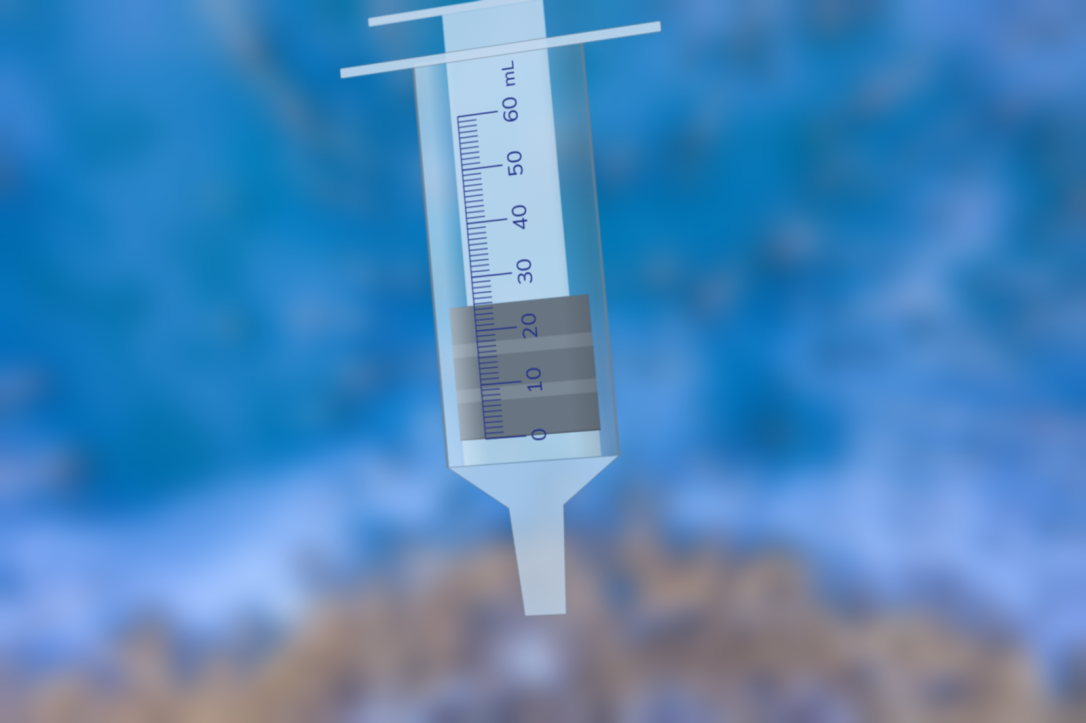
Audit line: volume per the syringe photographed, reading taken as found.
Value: 0 mL
